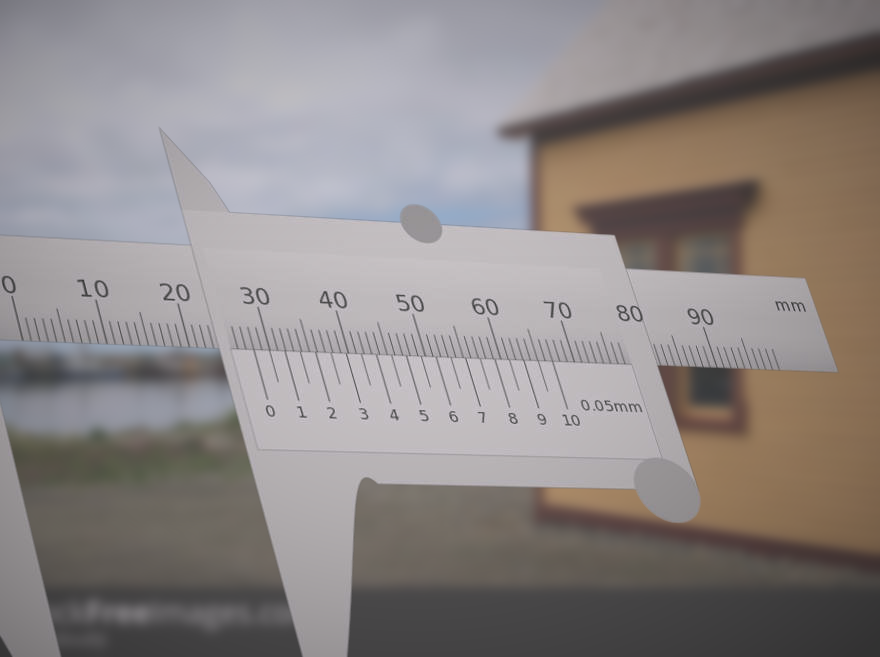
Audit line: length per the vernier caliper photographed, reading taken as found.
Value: 28.0 mm
